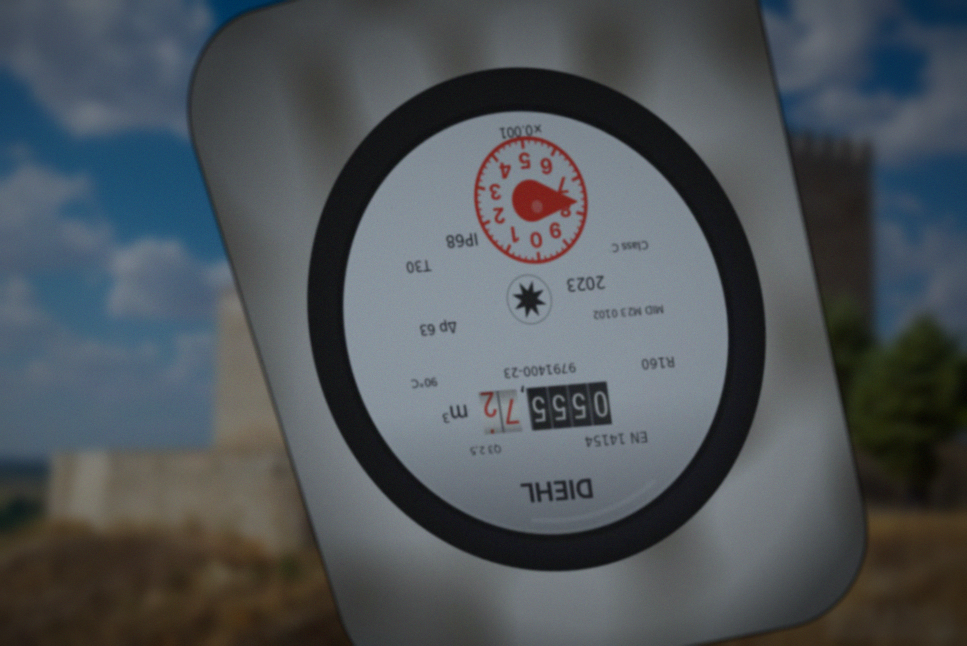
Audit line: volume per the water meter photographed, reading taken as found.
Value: 555.717 m³
